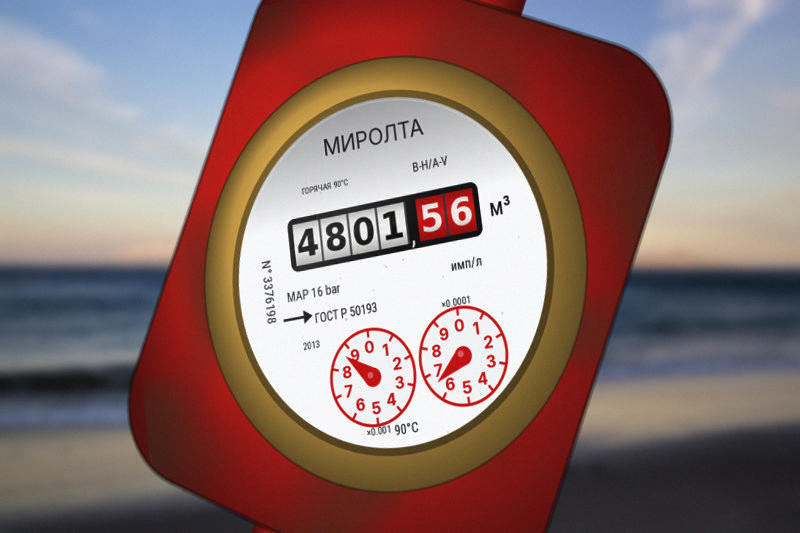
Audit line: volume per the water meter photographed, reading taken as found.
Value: 4801.5686 m³
